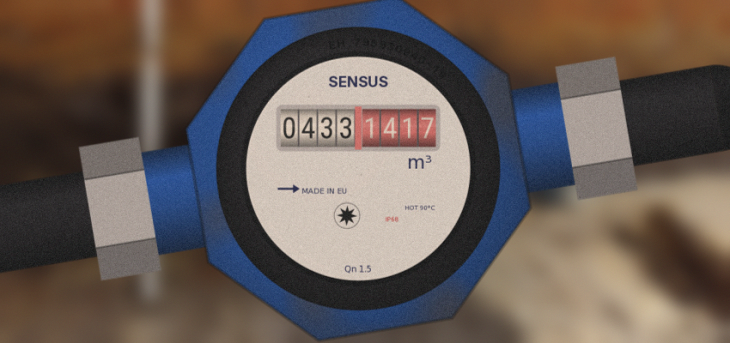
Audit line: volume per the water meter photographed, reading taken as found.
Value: 433.1417 m³
